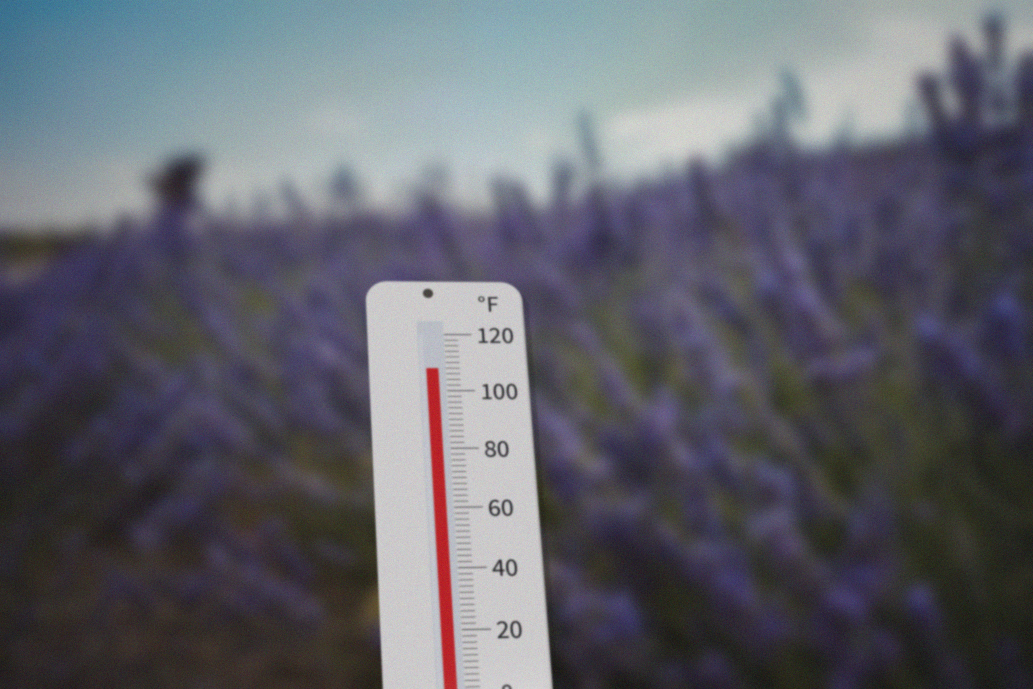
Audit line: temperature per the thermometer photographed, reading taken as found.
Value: 108 °F
